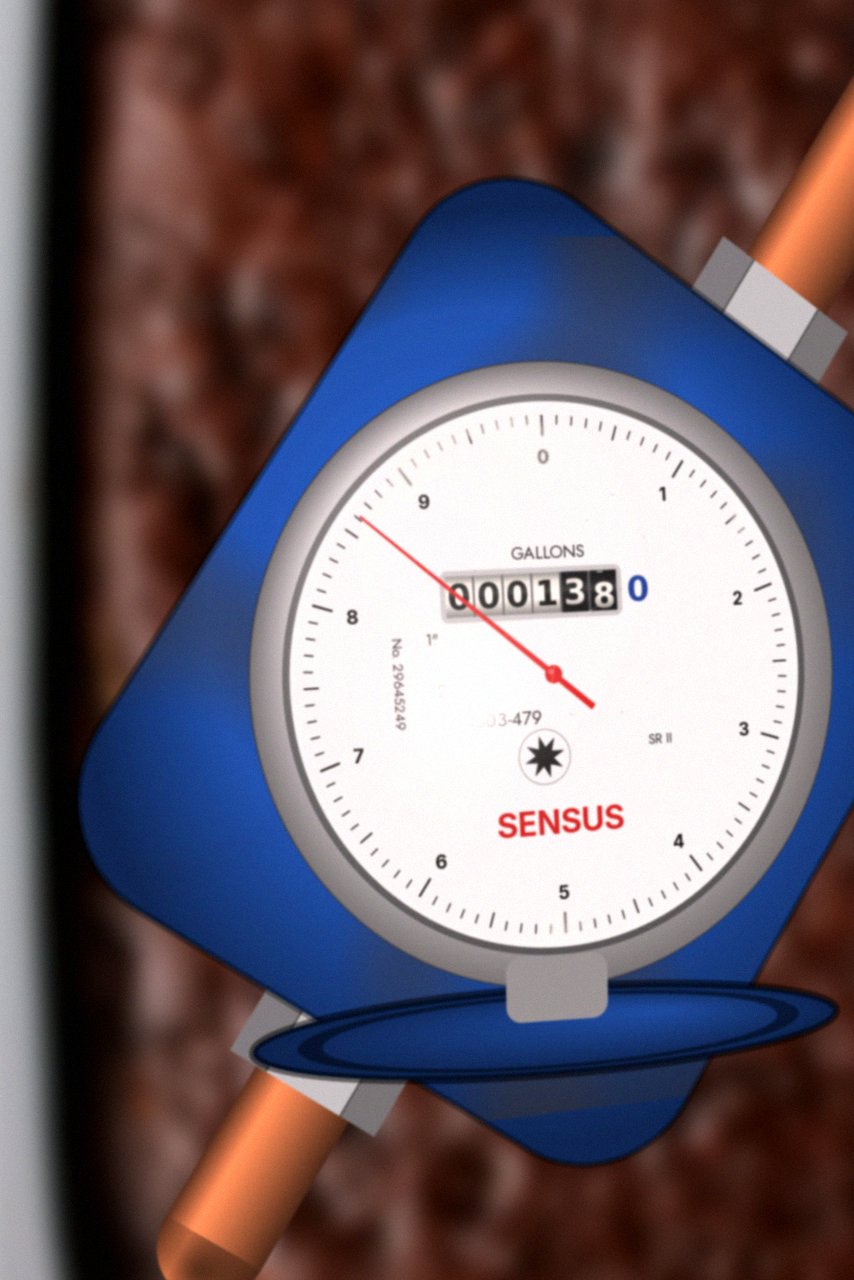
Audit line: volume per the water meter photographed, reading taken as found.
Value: 1378.6 gal
